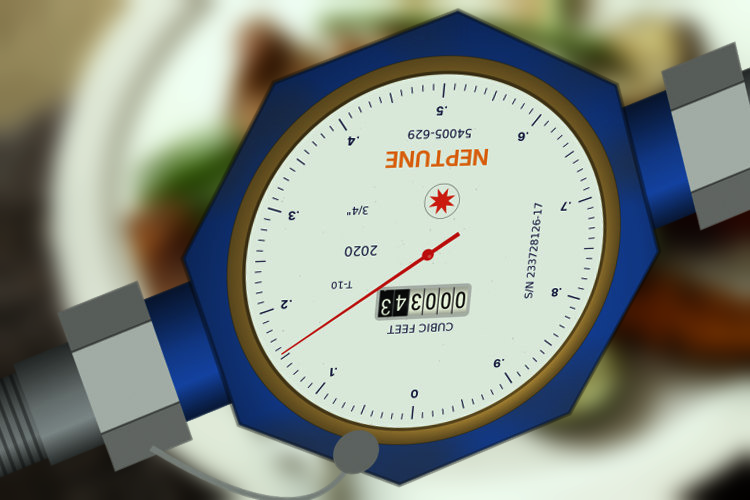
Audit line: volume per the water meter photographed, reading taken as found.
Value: 343.15 ft³
